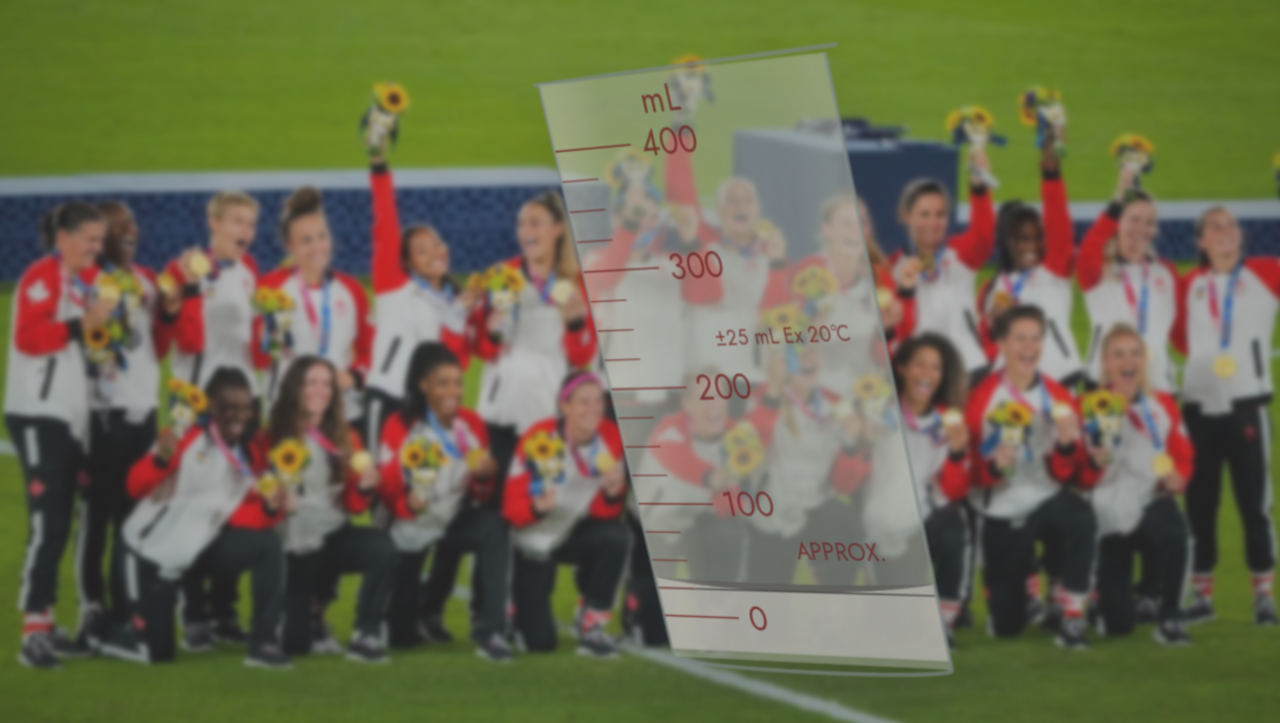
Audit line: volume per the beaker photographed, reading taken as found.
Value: 25 mL
